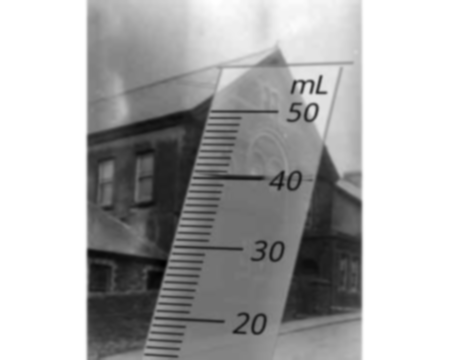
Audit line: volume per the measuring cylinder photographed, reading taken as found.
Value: 40 mL
